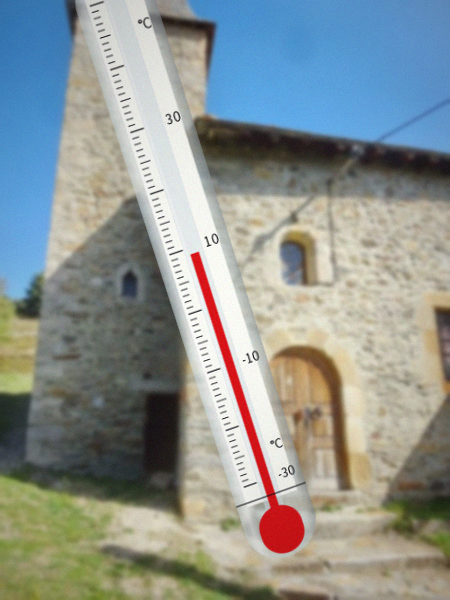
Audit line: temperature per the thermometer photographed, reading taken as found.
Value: 9 °C
